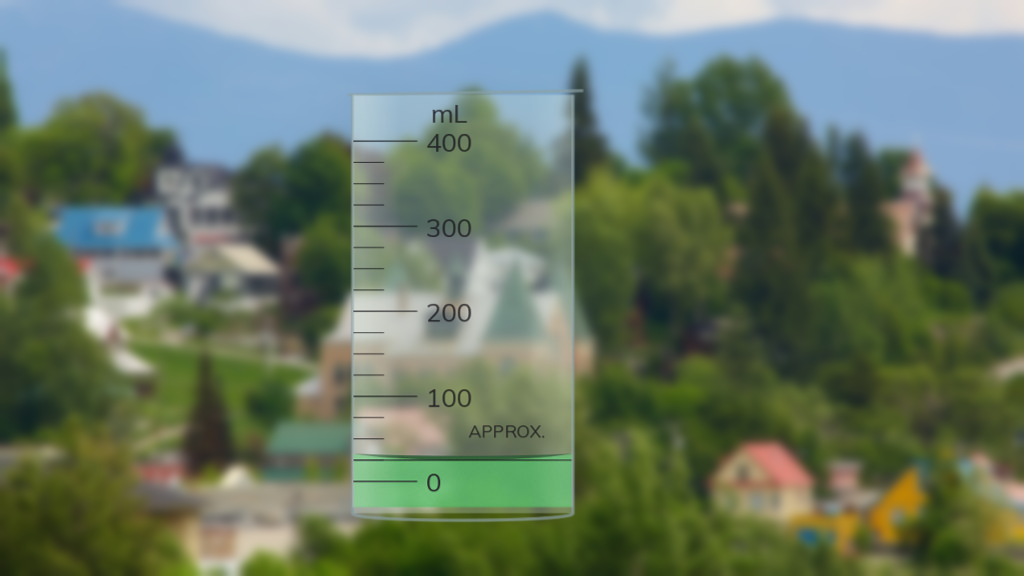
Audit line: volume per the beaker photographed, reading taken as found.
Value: 25 mL
